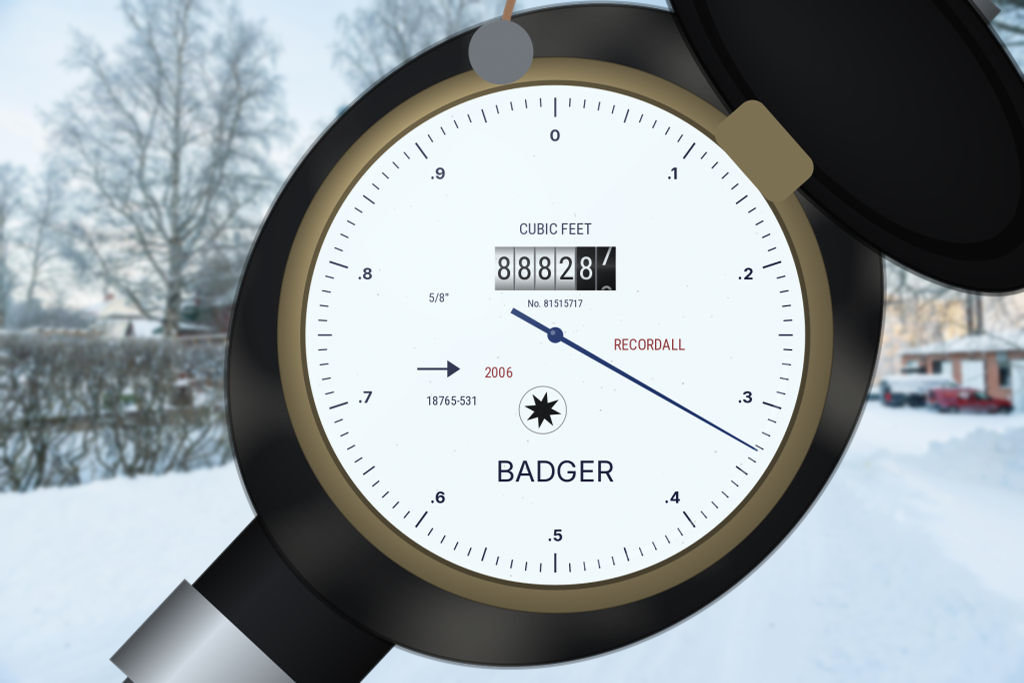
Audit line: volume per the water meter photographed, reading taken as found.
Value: 888287.33 ft³
